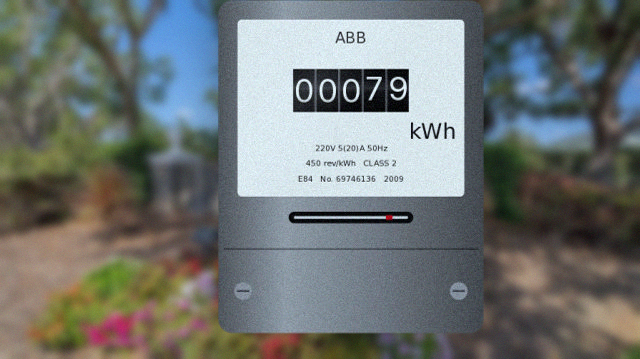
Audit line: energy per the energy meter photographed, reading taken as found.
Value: 79 kWh
